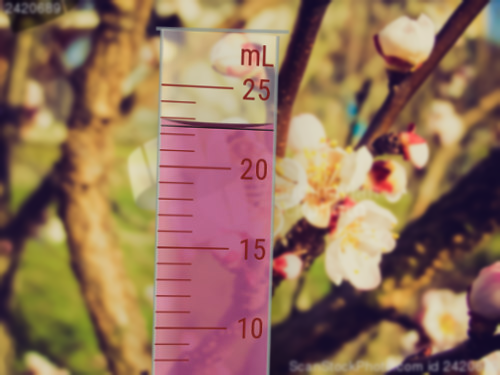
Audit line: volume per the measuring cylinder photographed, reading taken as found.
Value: 22.5 mL
